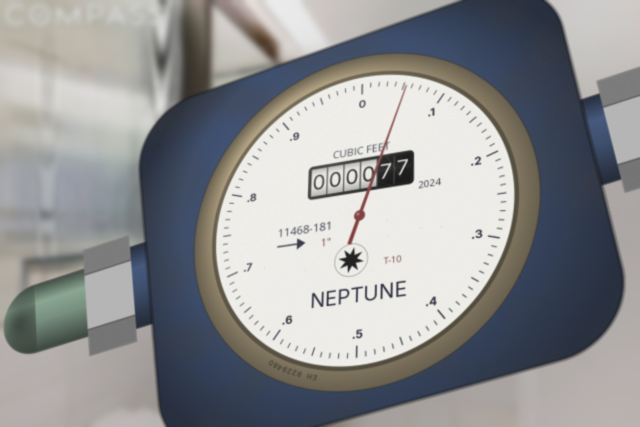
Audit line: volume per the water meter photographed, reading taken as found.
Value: 77.05 ft³
